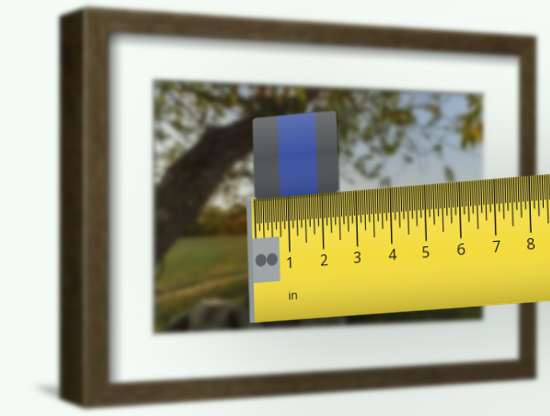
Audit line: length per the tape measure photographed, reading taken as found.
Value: 2.5 in
